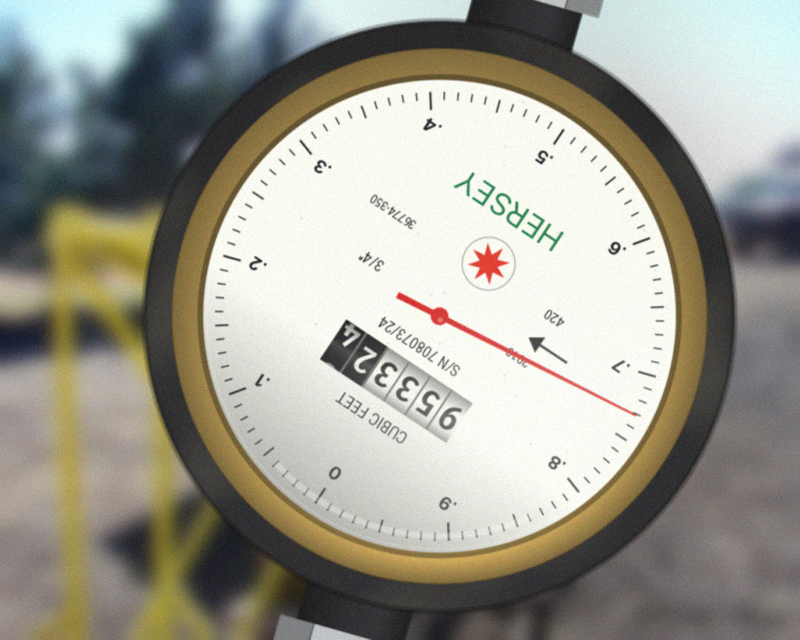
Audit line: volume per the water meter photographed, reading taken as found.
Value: 953323.73 ft³
